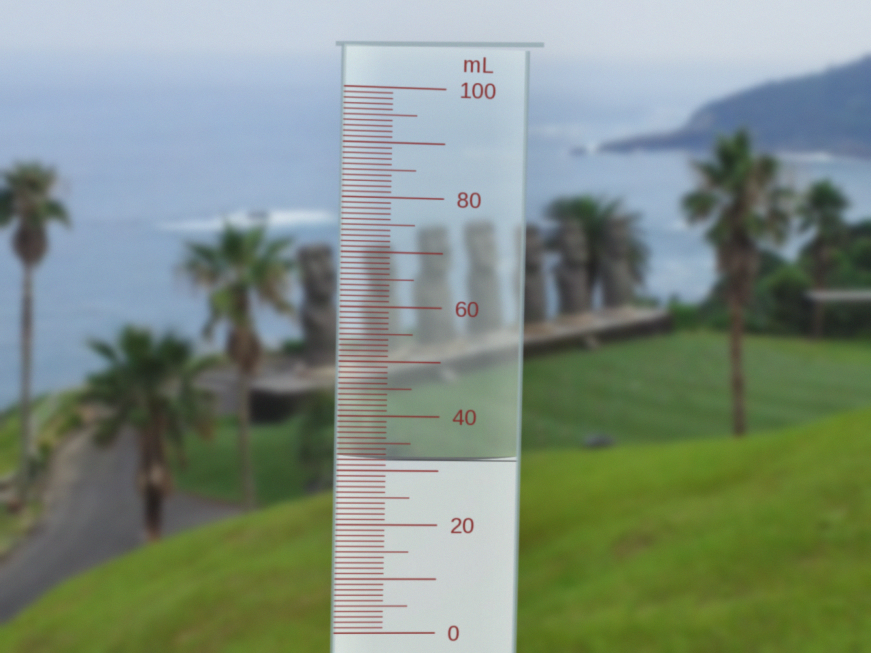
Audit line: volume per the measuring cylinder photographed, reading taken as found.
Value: 32 mL
